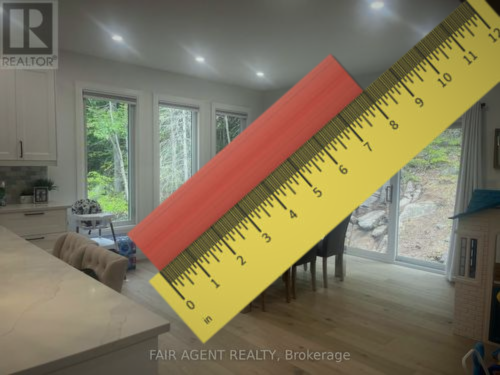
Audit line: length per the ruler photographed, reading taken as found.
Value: 8 in
